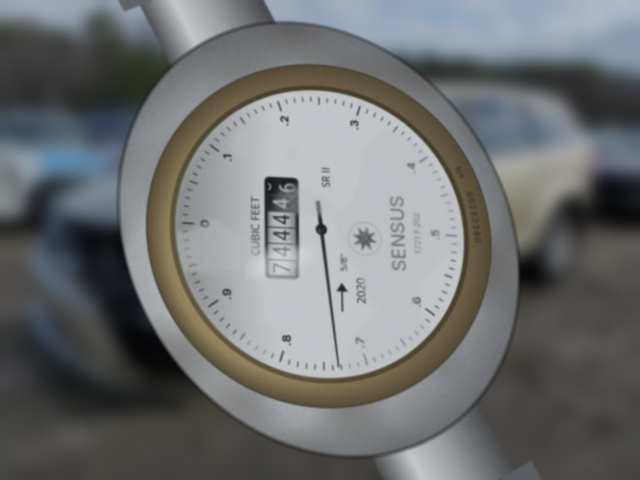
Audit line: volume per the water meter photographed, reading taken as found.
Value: 744445.73 ft³
